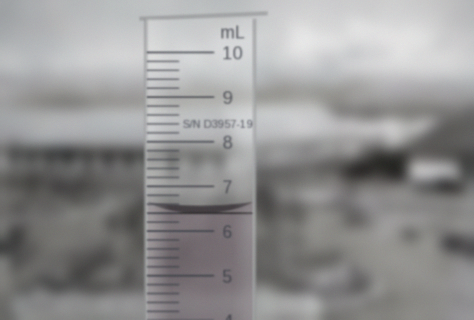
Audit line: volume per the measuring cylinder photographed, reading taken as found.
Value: 6.4 mL
